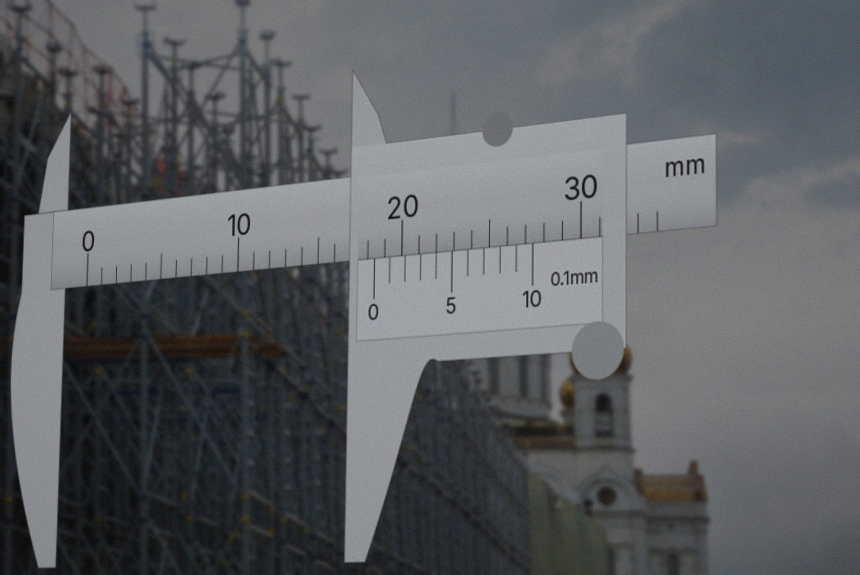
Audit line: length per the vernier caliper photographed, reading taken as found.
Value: 18.4 mm
